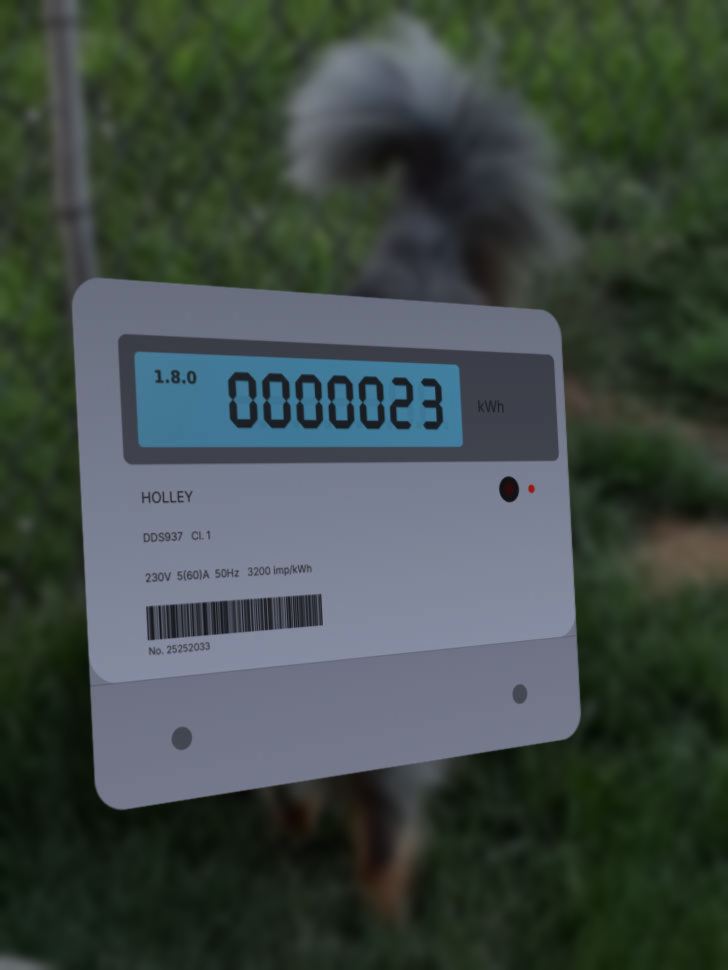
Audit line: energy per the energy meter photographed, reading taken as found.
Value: 23 kWh
